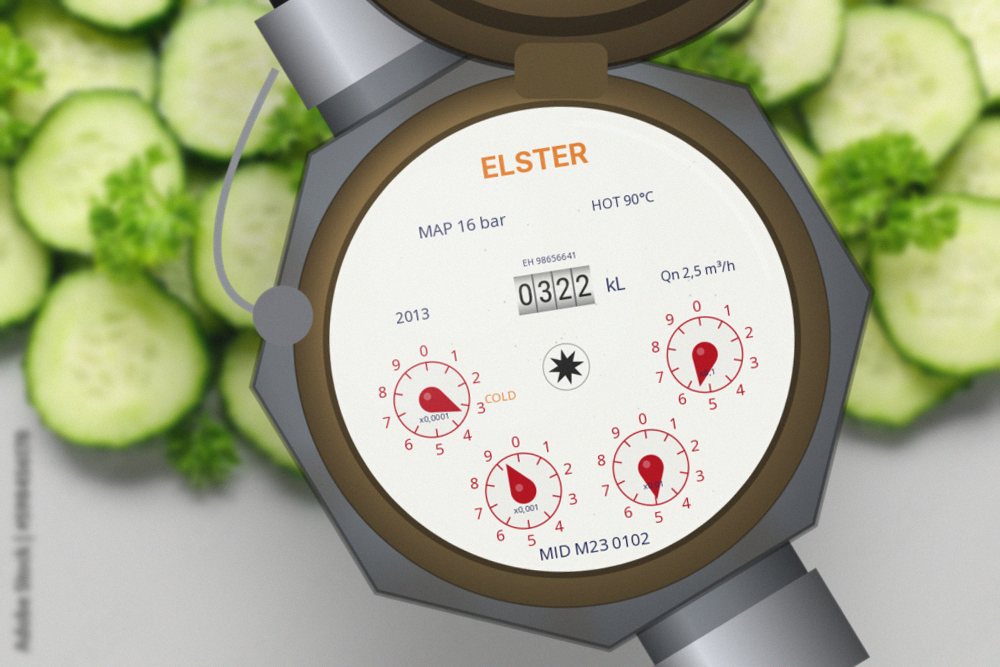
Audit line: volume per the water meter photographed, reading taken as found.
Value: 322.5493 kL
